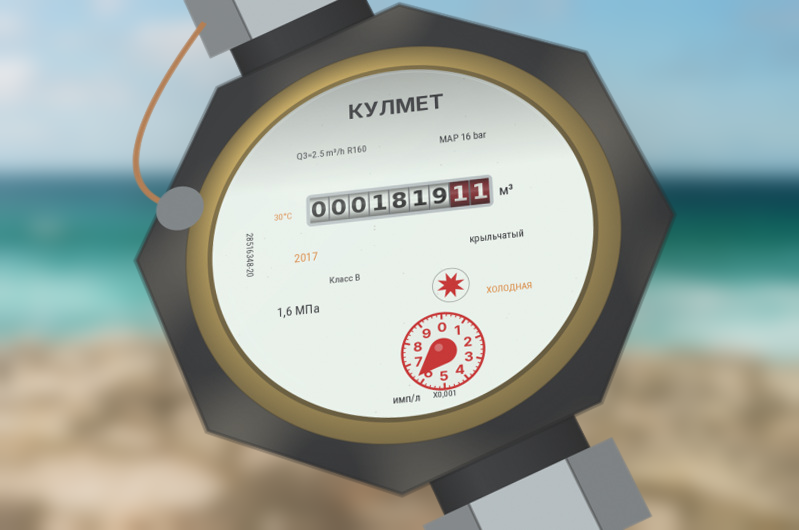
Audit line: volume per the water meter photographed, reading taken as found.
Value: 1819.116 m³
